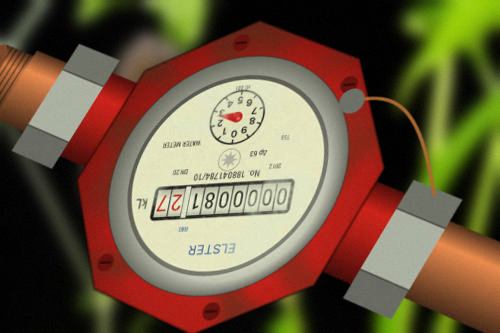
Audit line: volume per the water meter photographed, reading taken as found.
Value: 81.272 kL
